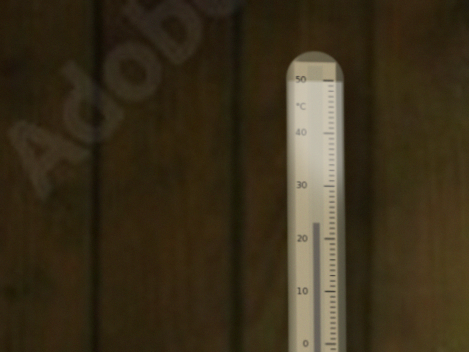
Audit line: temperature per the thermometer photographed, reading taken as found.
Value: 23 °C
